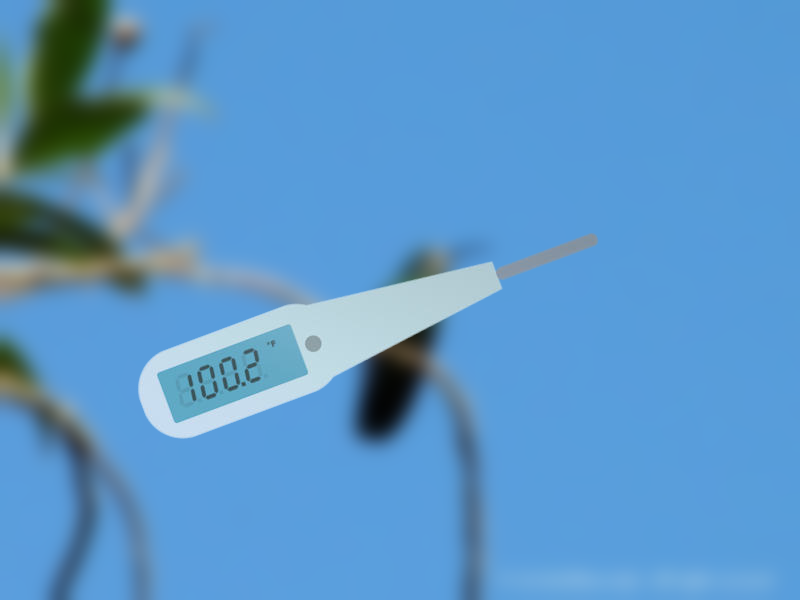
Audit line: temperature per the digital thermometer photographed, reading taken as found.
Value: 100.2 °F
